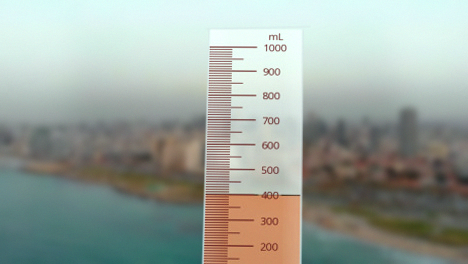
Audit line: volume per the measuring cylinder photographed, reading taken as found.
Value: 400 mL
